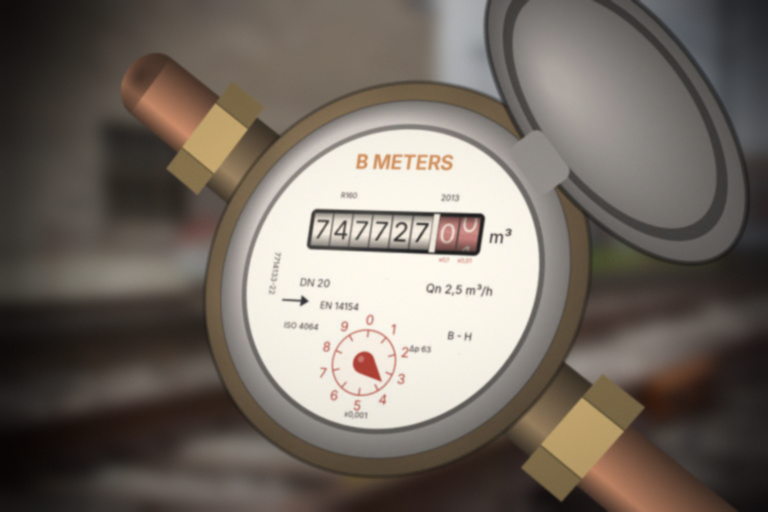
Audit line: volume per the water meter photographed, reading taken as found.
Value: 747727.003 m³
